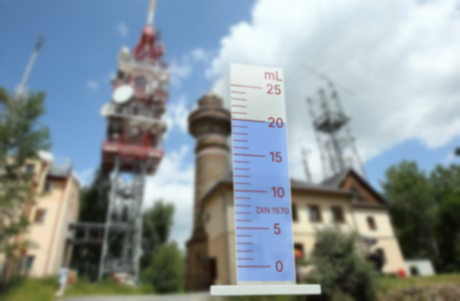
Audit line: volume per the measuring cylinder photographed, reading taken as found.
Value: 20 mL
